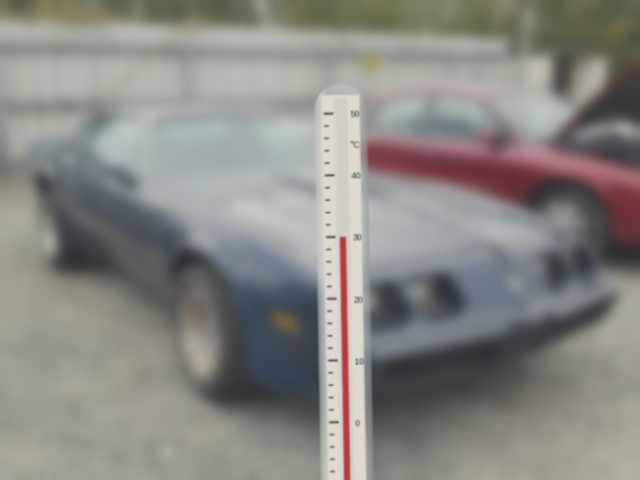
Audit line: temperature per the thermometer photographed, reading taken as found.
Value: 30 °C
